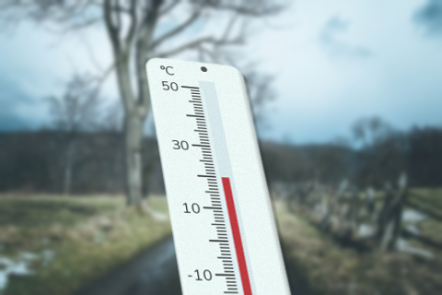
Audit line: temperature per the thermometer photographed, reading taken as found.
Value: 20 °C
